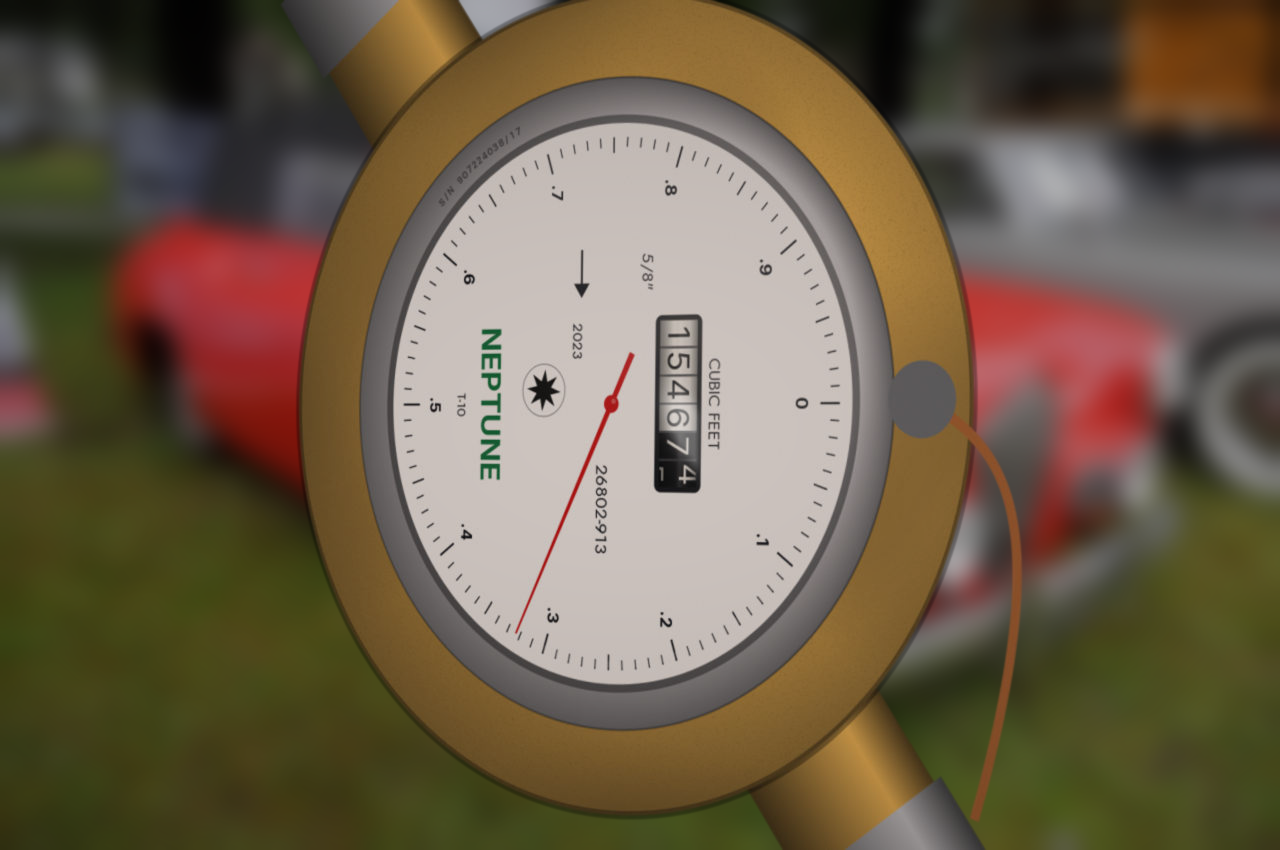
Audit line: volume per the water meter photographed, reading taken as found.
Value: 154674.32 ft³
